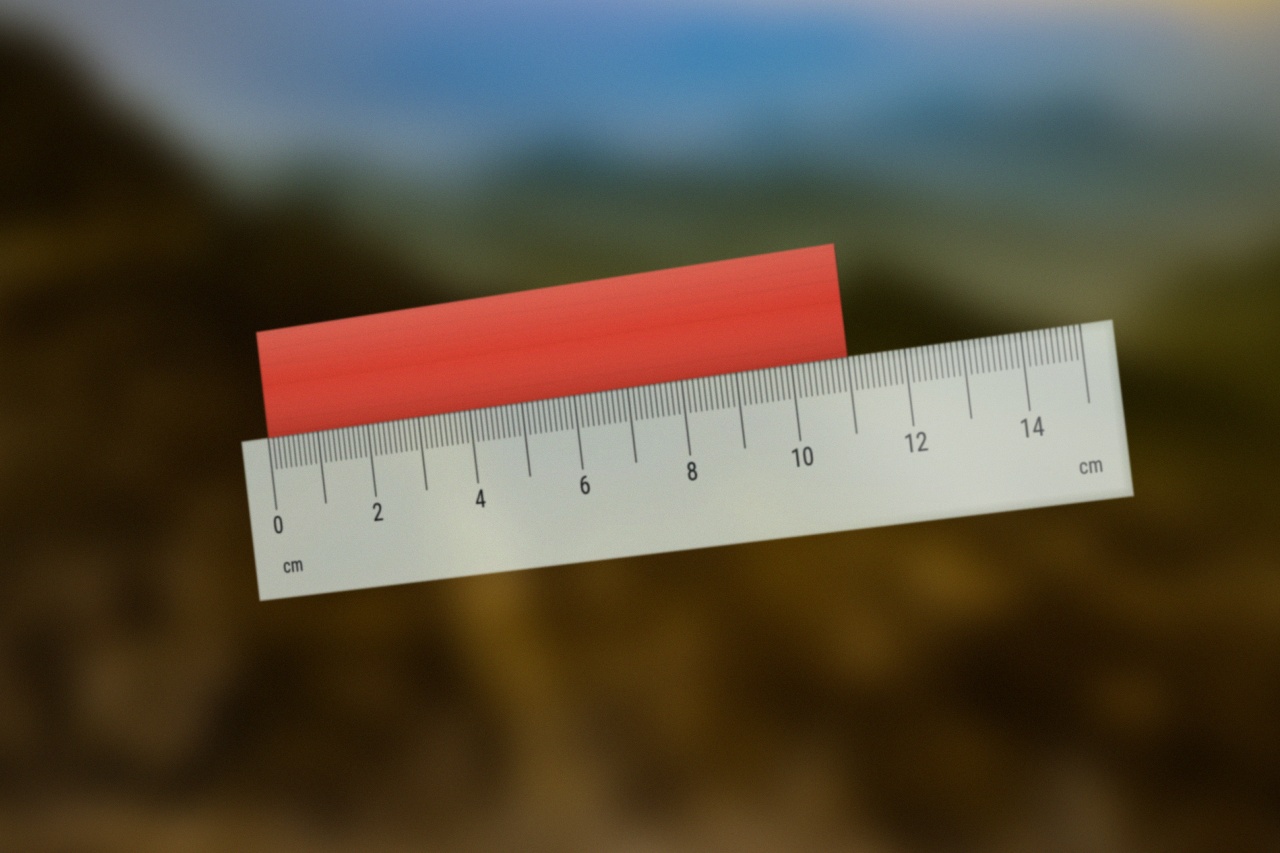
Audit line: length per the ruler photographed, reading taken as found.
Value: 11 cm
